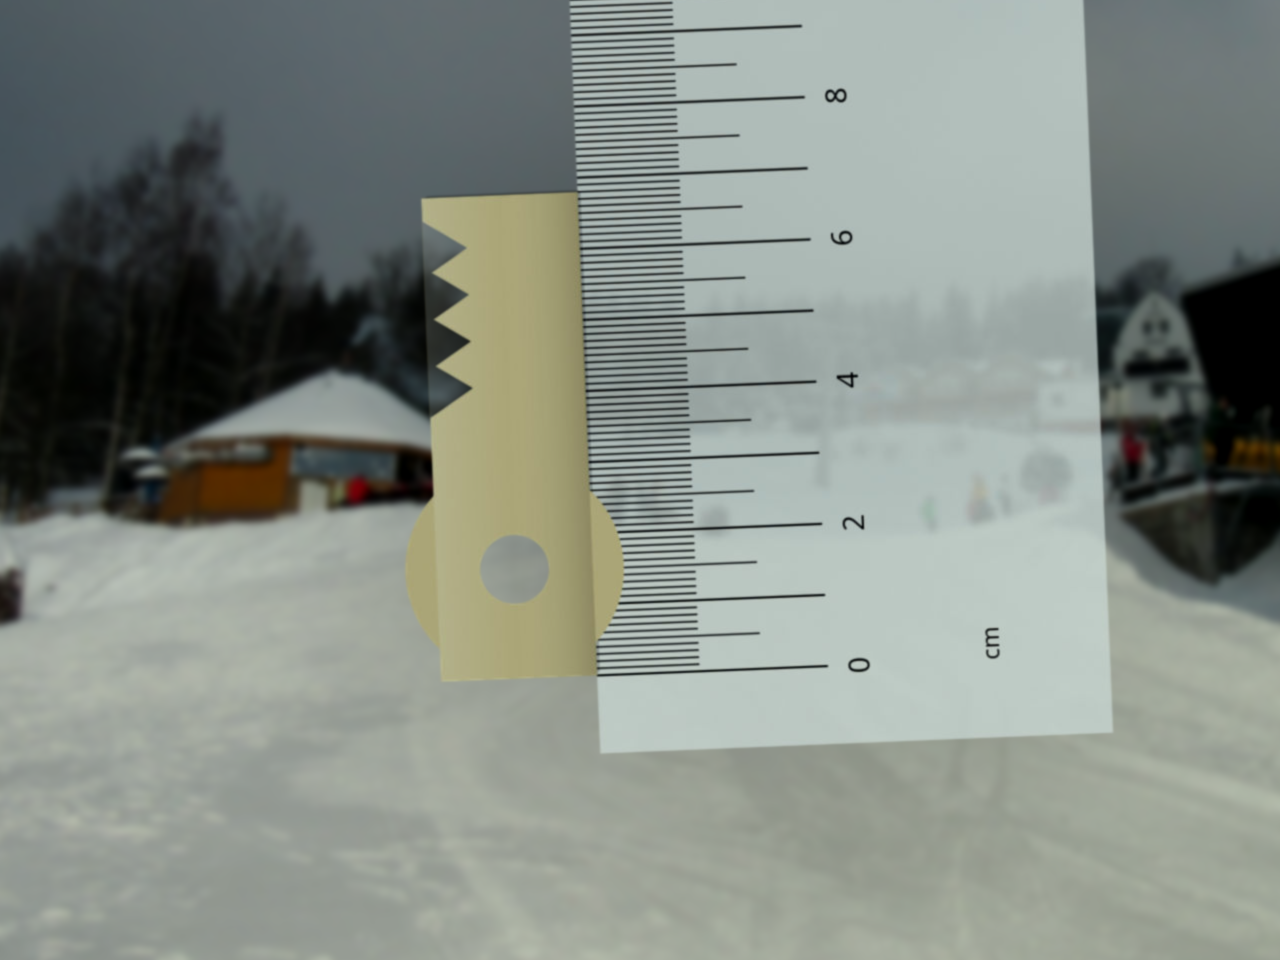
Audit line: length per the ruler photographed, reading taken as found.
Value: 6.8 cm
